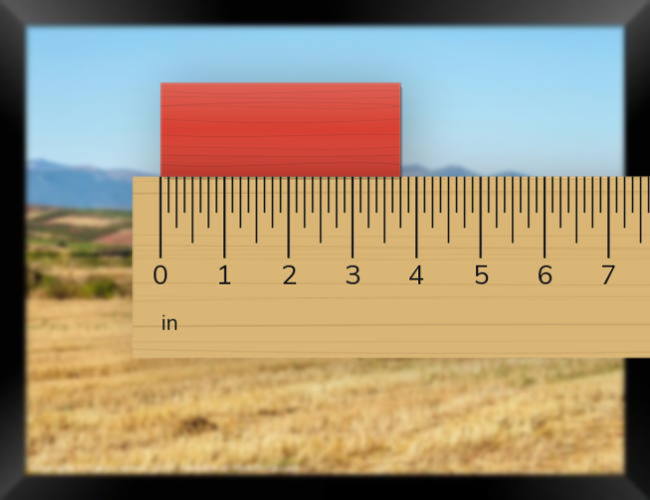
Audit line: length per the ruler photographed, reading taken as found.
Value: 3.75 in
